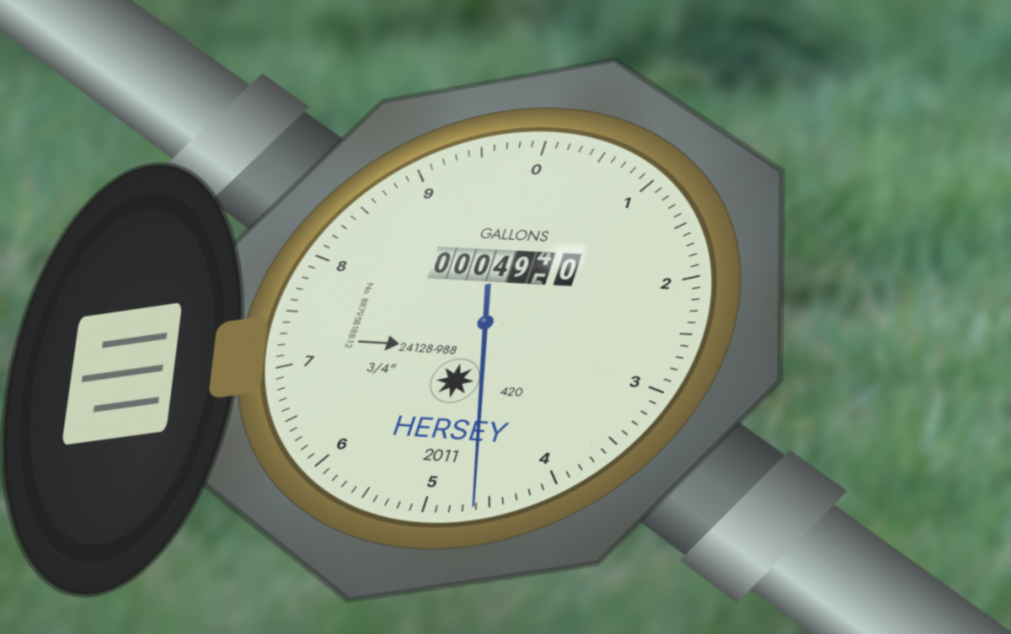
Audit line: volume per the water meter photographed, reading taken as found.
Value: 4944.6 gal
